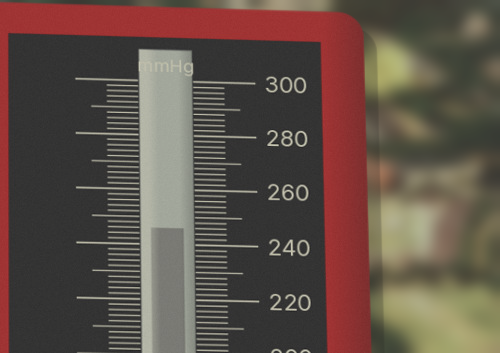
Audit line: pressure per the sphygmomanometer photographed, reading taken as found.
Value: 246 mmHg
